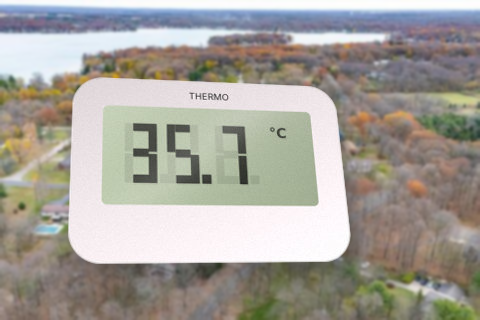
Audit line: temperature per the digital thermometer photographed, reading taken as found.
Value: 35.7 °C
